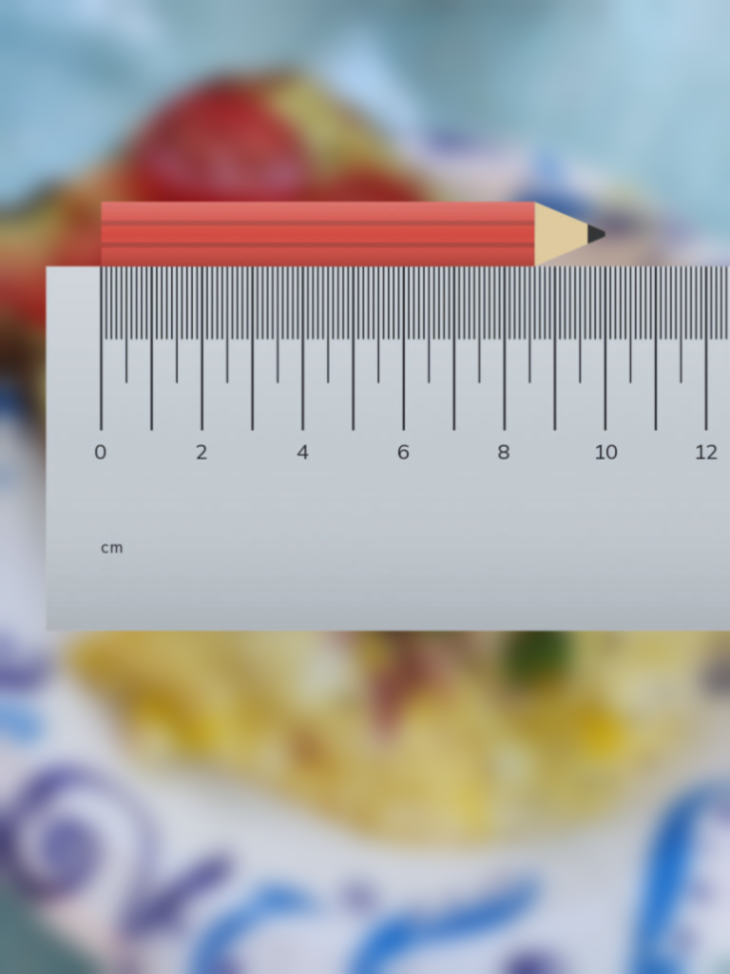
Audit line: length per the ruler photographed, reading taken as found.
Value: 10 cm
